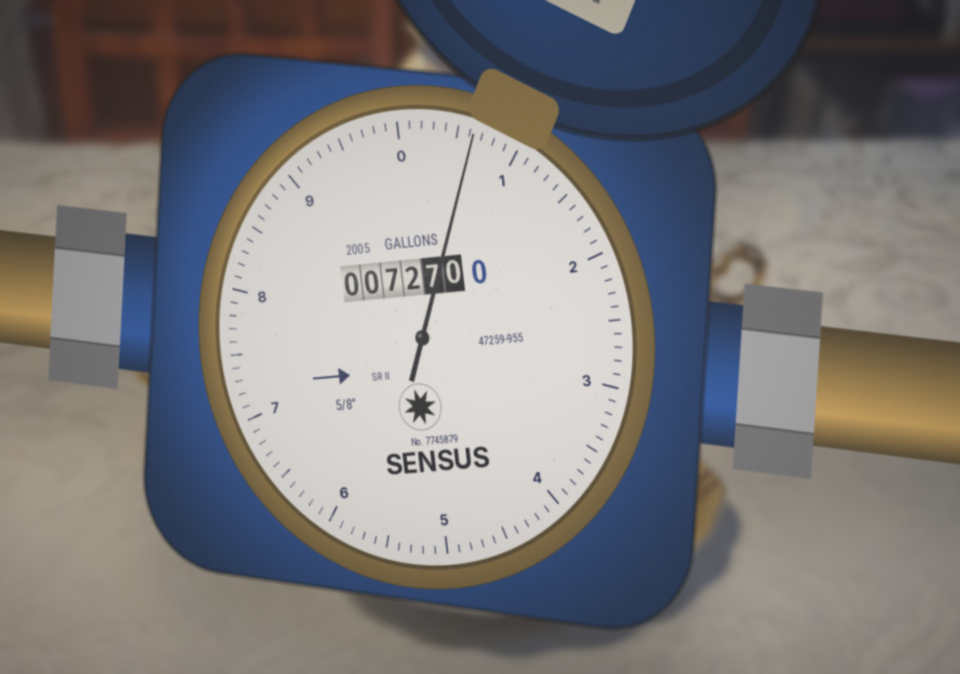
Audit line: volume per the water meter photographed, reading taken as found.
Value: 72700.6 gal
